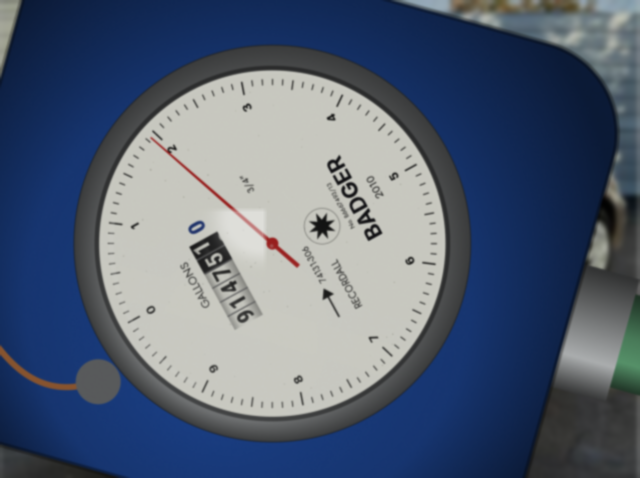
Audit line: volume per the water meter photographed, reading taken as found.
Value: 9147511.9 gal
